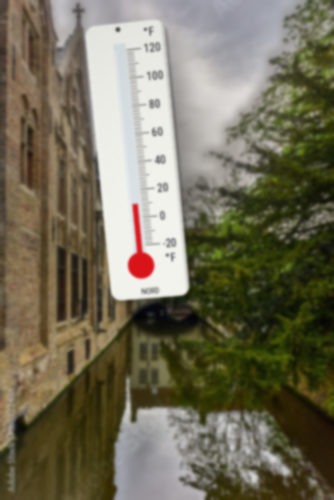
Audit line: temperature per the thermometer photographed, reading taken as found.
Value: 10 °F
